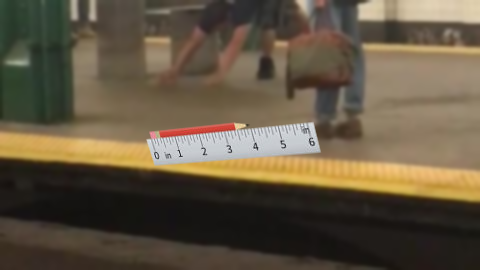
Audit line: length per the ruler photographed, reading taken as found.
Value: 4 in
